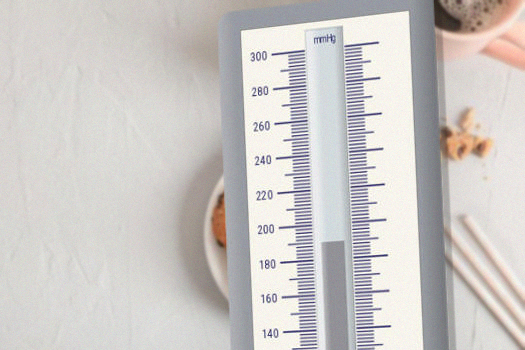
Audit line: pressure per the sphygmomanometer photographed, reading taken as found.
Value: 190 mmHg
